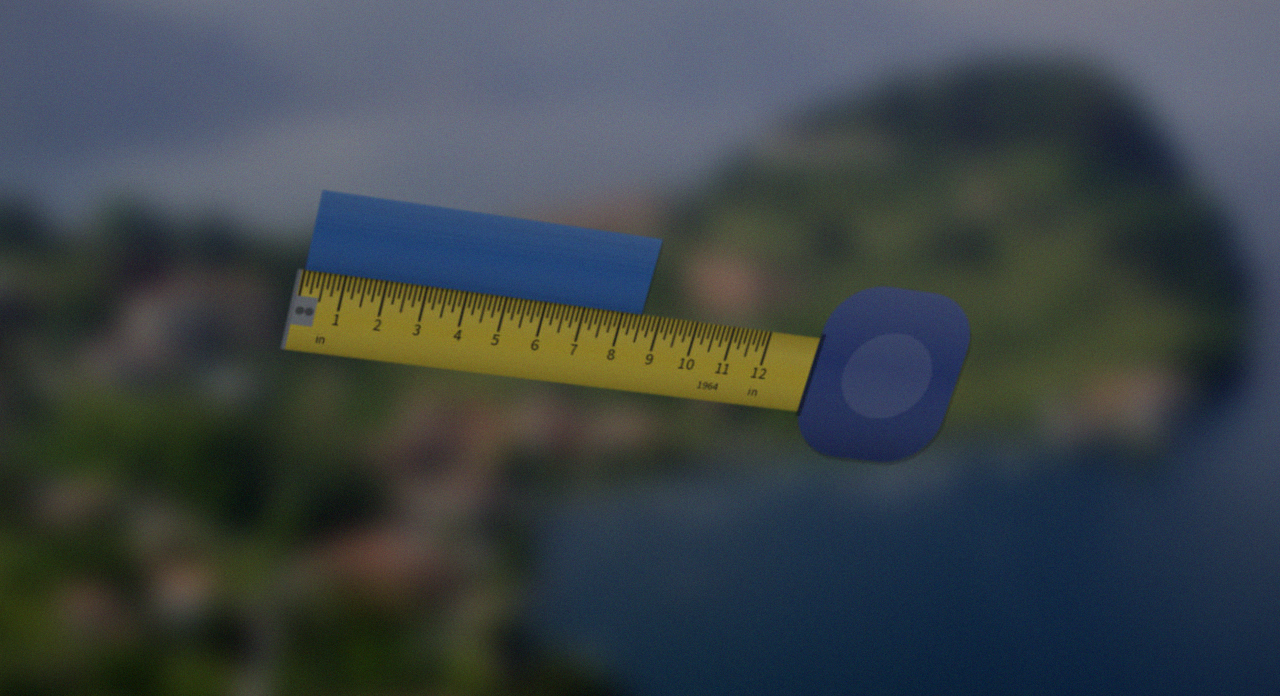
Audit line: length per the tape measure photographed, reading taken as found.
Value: 8.5 in
